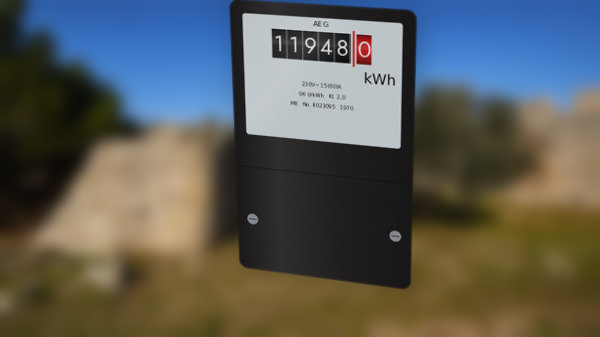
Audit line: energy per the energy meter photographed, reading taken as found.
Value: 11948.0 kWh
